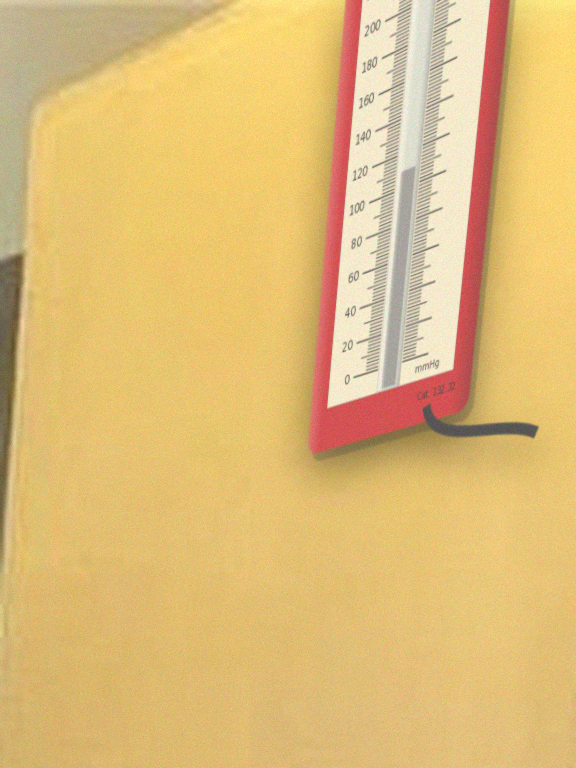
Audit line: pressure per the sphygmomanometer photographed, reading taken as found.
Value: 110 mmHg
